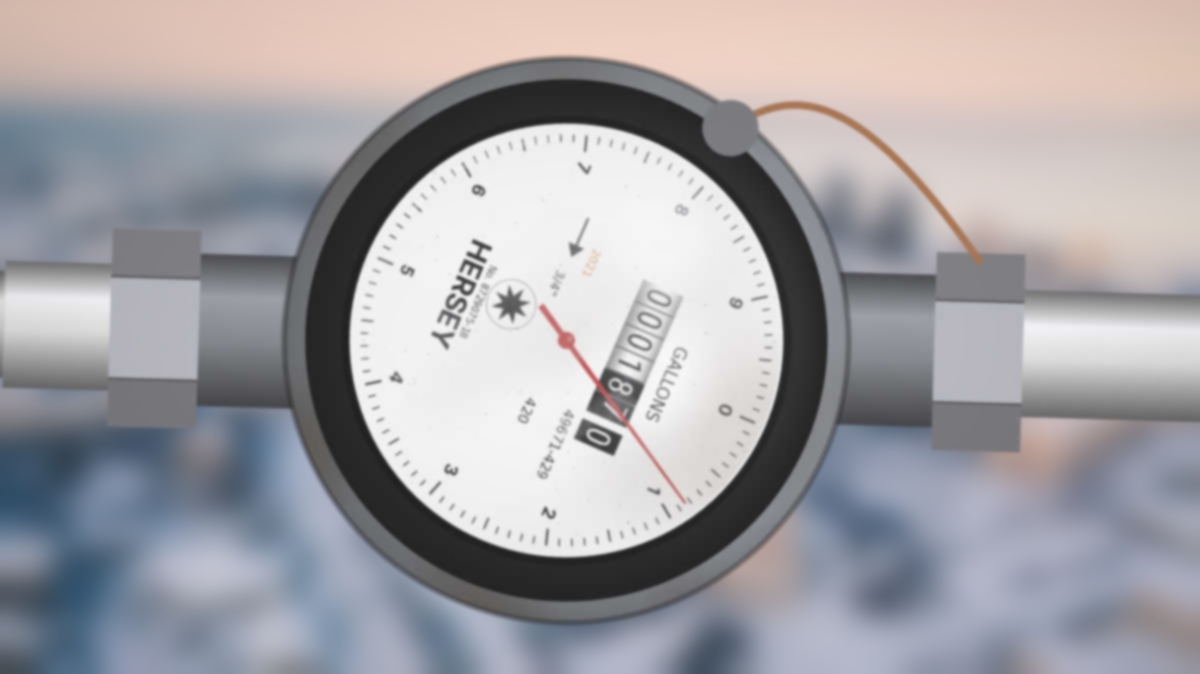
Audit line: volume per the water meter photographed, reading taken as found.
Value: 1870.8 gal
